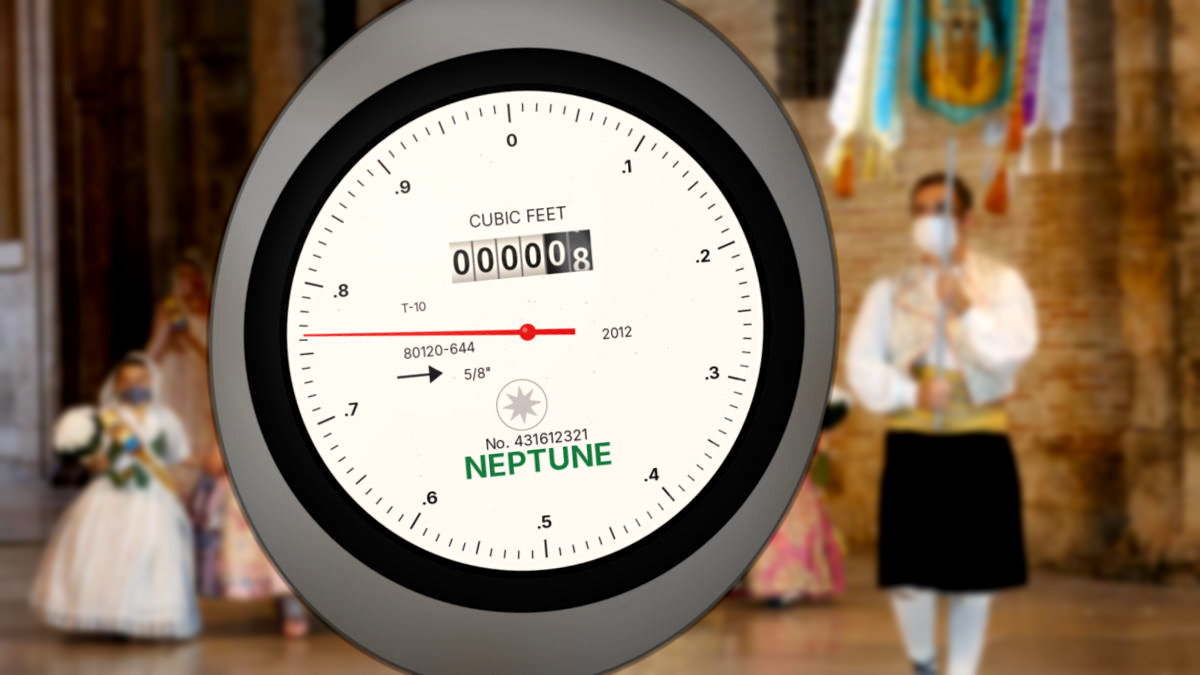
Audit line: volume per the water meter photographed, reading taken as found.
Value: 7.76 ft³
